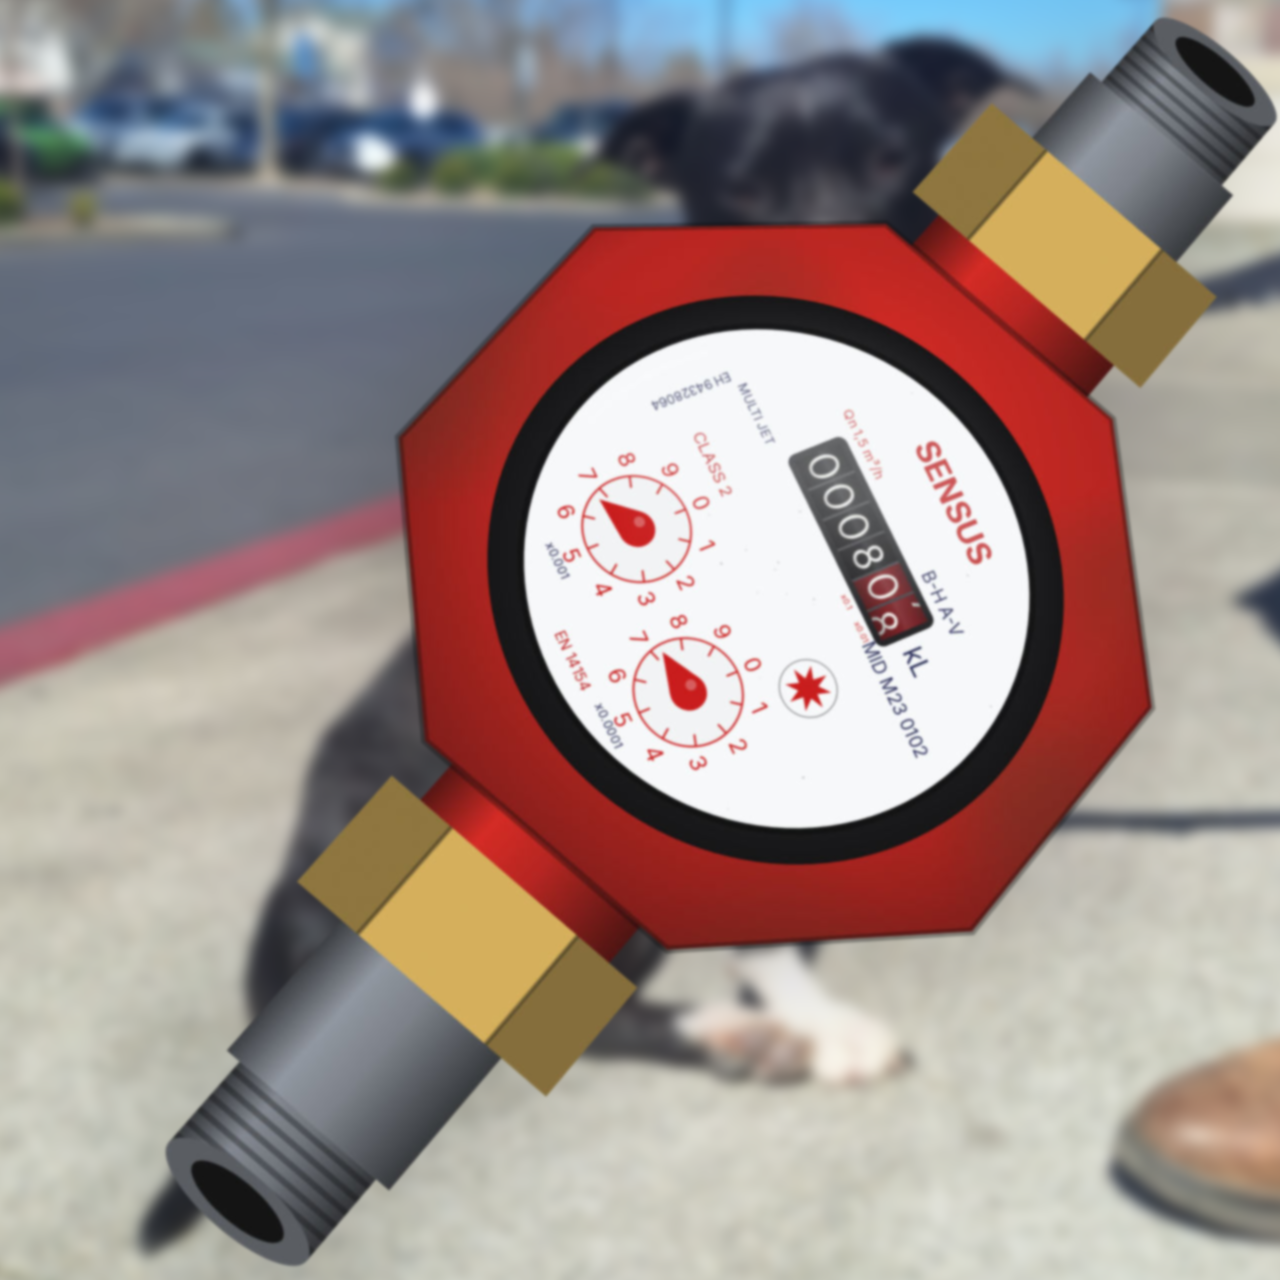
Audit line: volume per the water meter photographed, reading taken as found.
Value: 8.0767 kL
